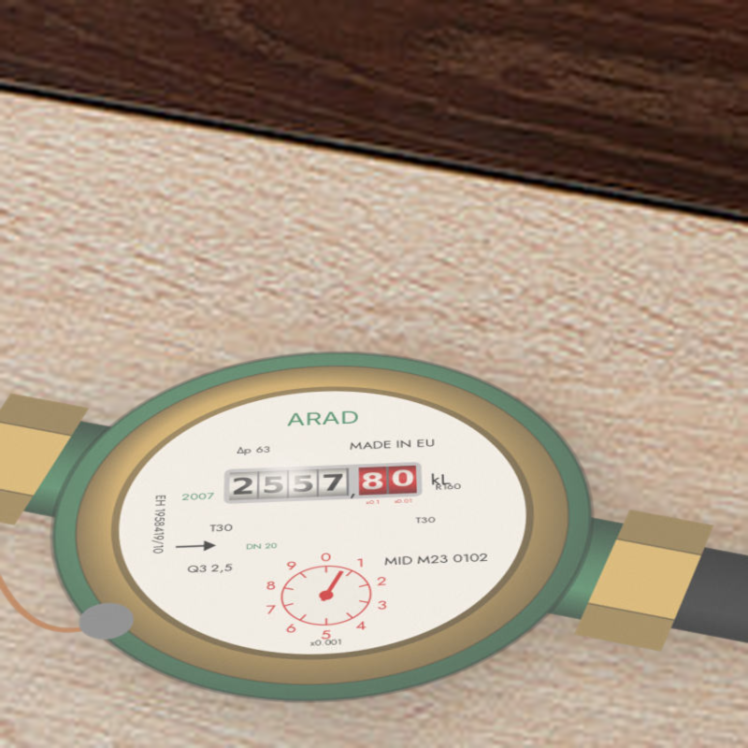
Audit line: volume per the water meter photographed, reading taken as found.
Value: 2557.800 kL
